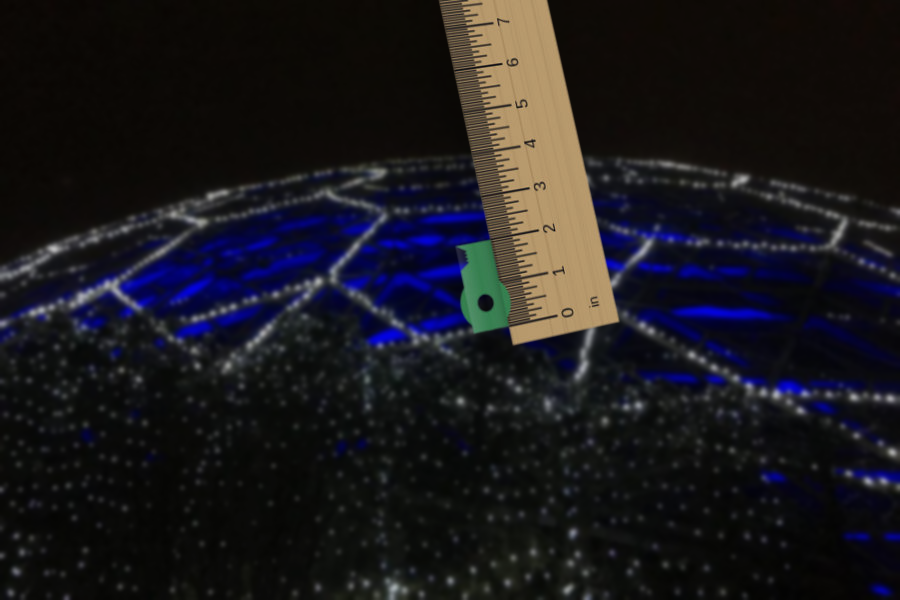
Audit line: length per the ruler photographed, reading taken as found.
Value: 2 in
